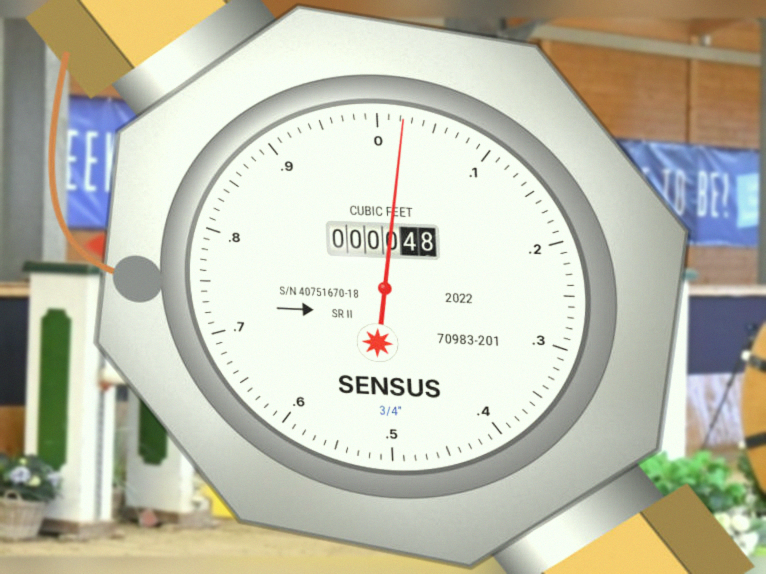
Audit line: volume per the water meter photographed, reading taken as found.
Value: 48.02 ft³
